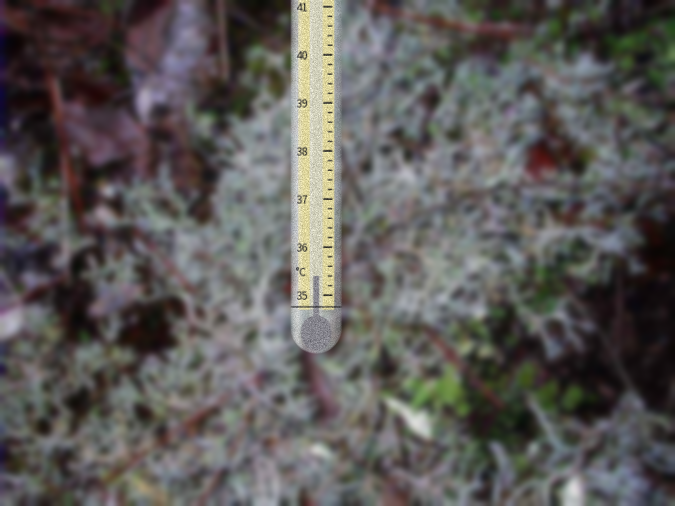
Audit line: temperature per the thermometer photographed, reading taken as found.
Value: 35.4 °C
